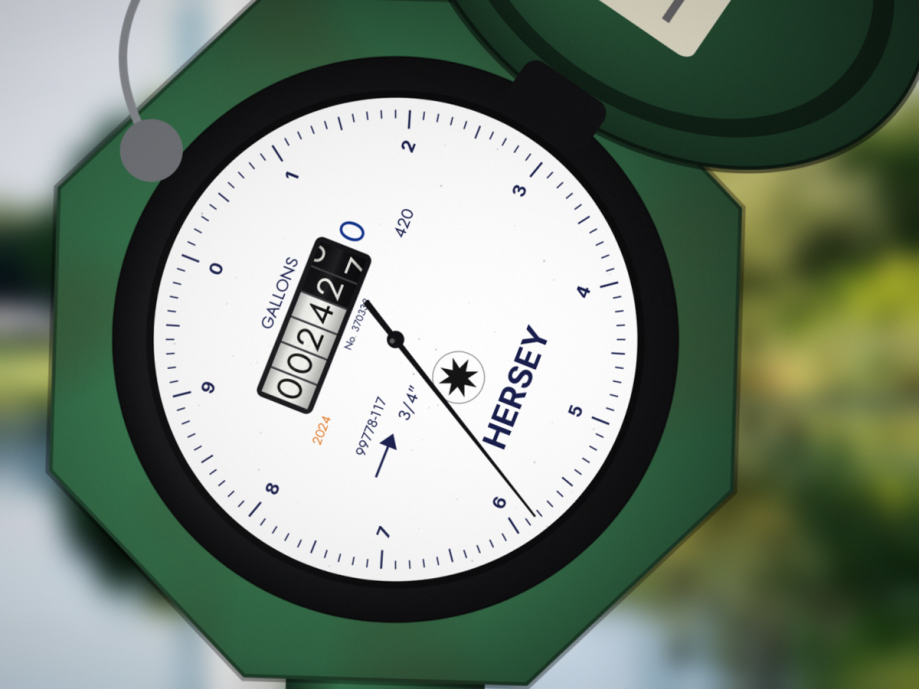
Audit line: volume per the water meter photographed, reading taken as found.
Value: 24265.8 gal
